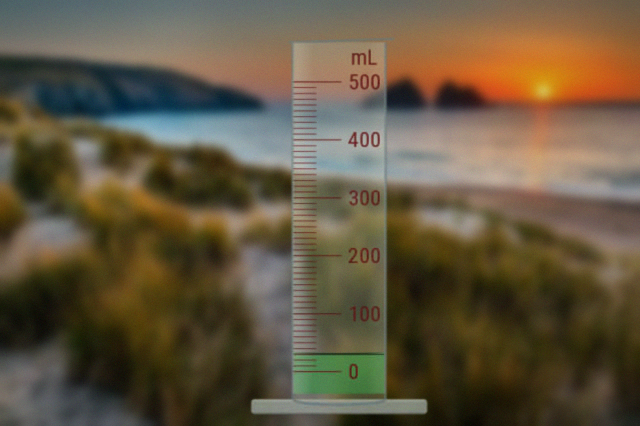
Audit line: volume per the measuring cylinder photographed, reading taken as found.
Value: 30 mL
